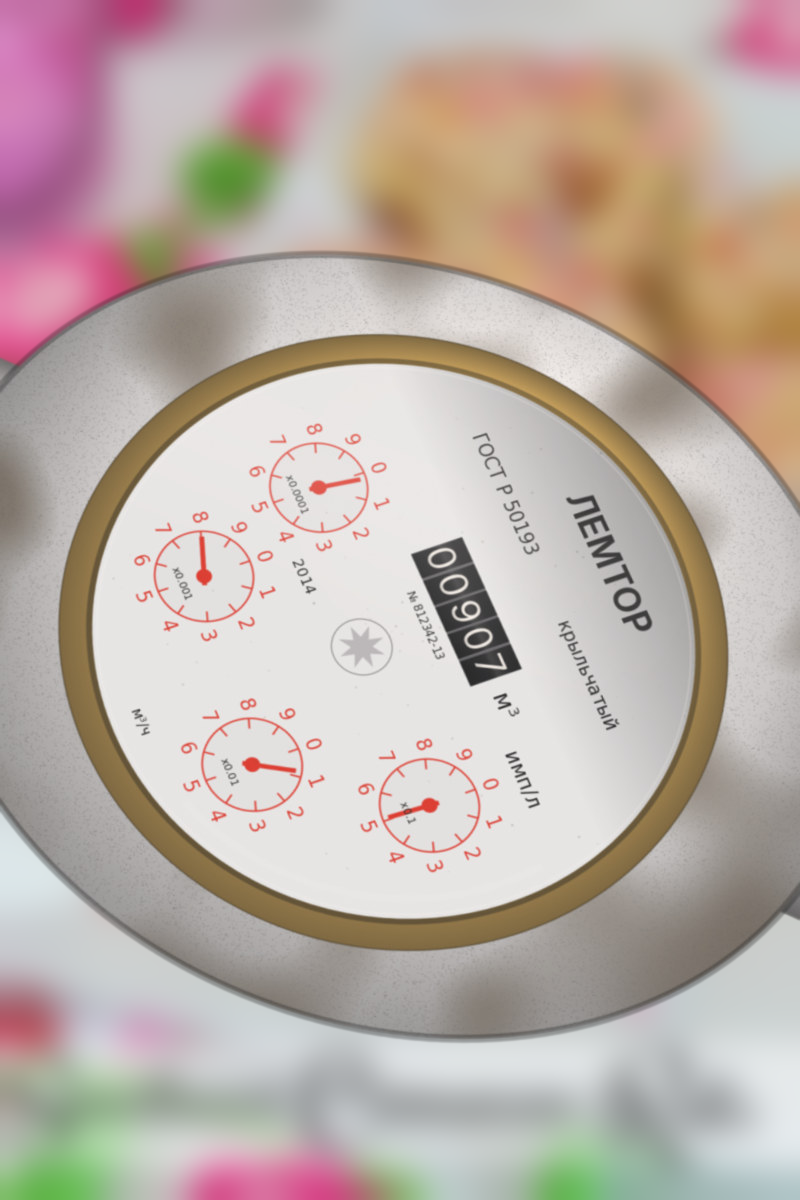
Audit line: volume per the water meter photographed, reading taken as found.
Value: 907.5080 m³
